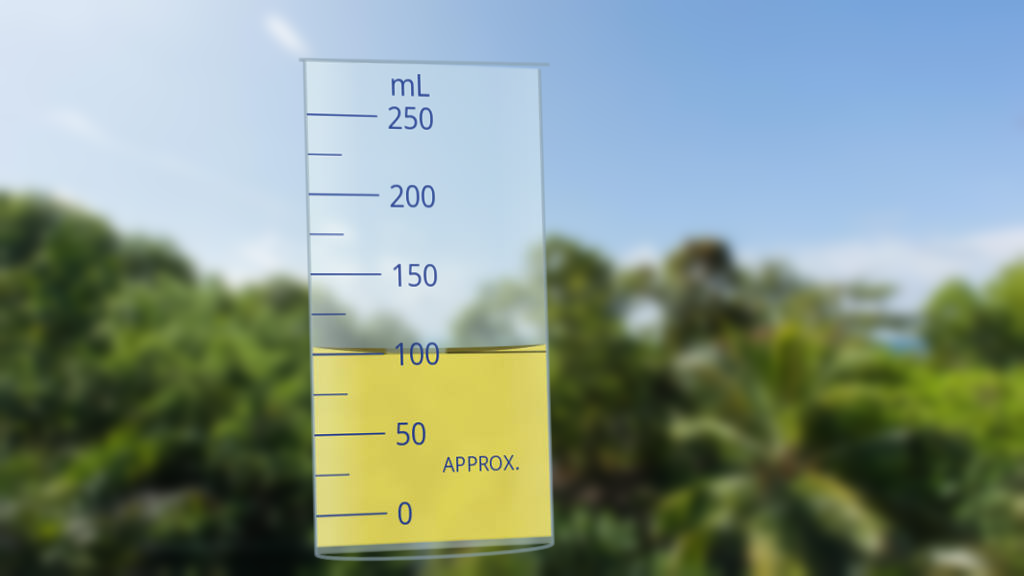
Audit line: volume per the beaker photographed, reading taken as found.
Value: 100 mL
